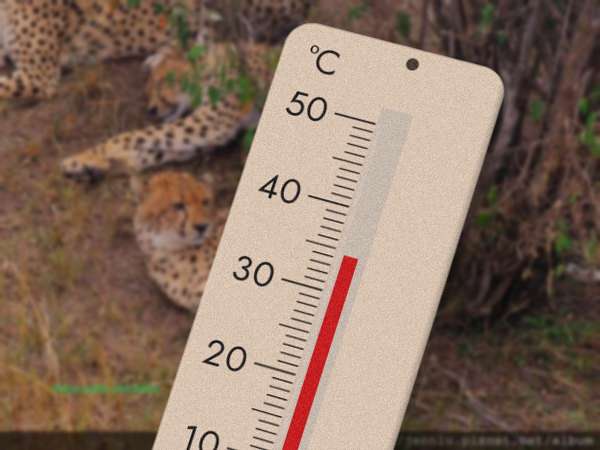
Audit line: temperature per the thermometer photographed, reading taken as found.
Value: 34.5 °C
